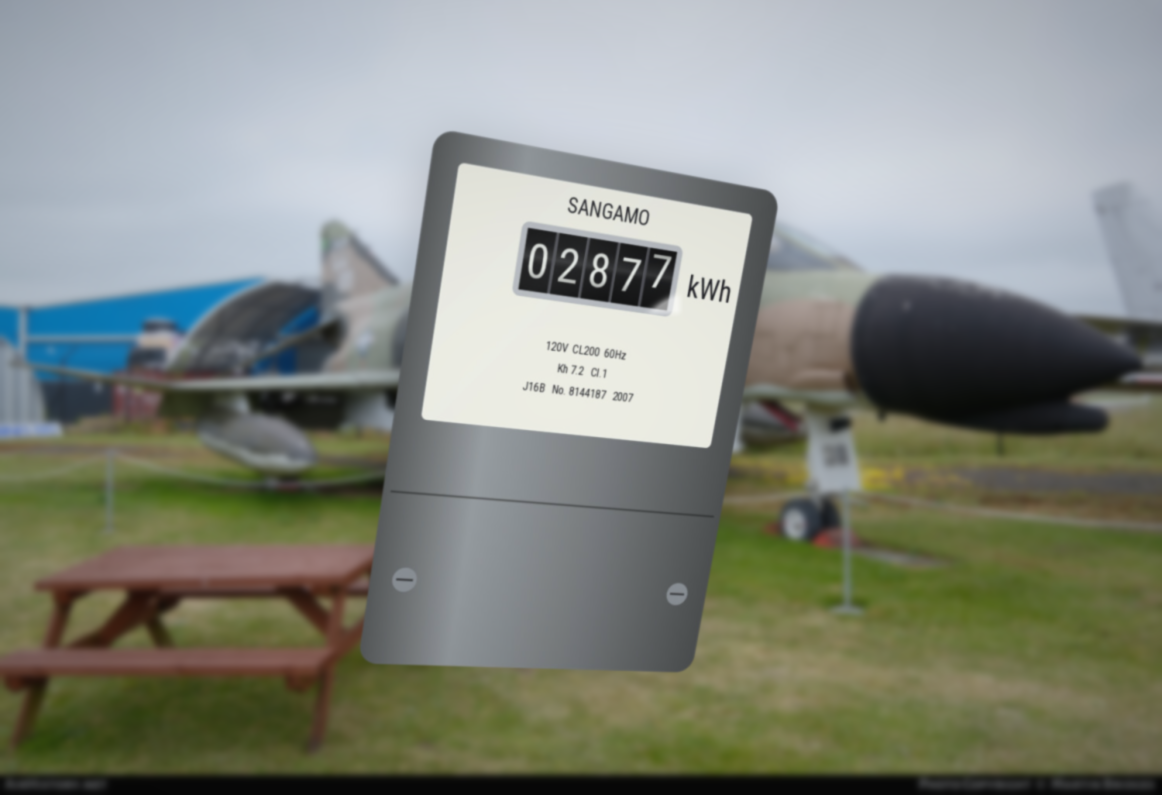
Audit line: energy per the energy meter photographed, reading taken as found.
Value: 2877 kWh
